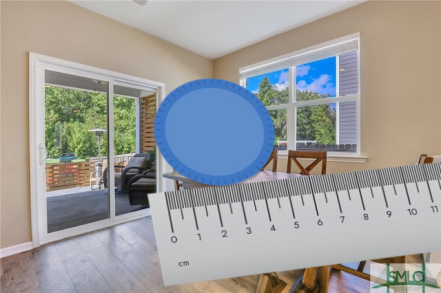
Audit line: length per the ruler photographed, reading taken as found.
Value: 5 cm
